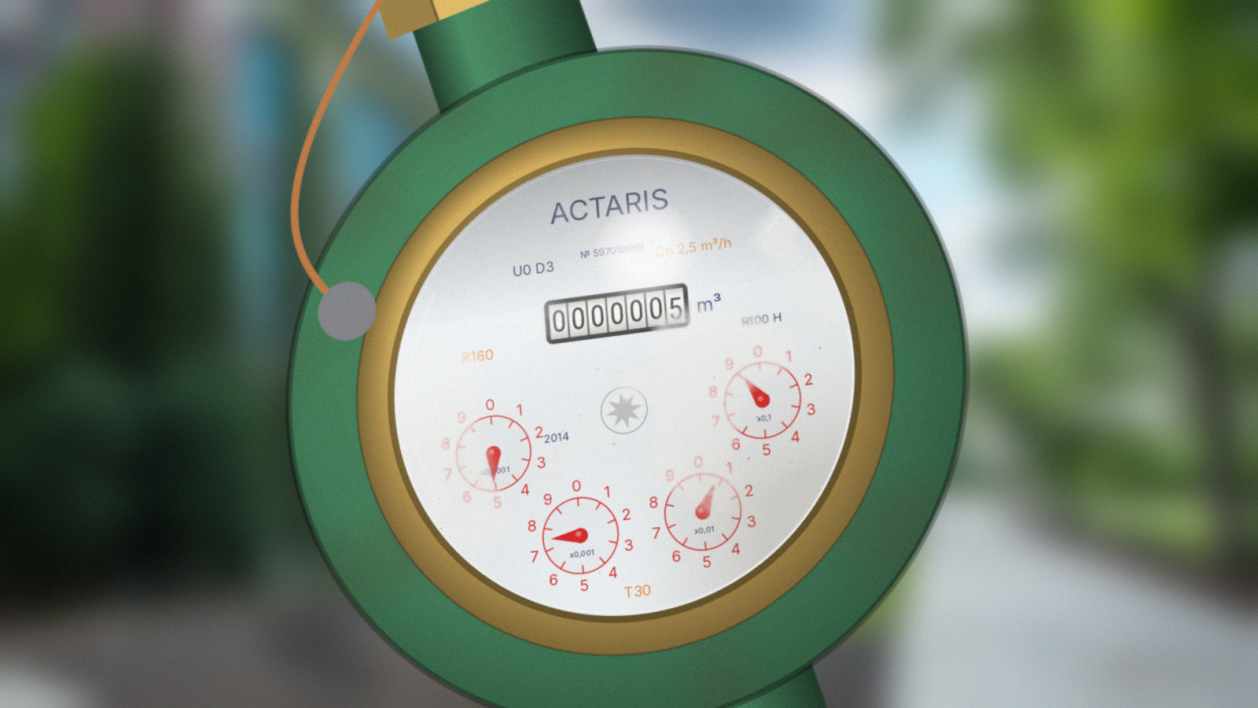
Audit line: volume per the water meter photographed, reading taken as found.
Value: 4.9075 m³
